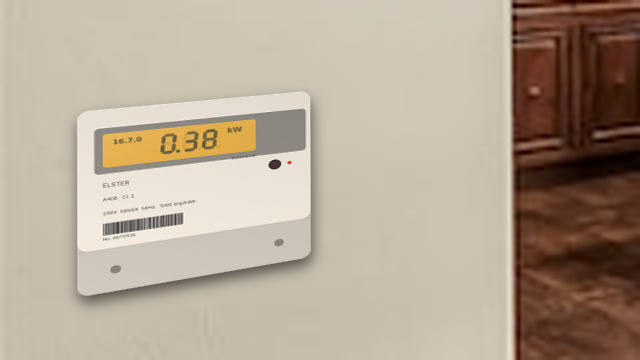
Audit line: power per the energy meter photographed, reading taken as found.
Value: 0.38 kW
